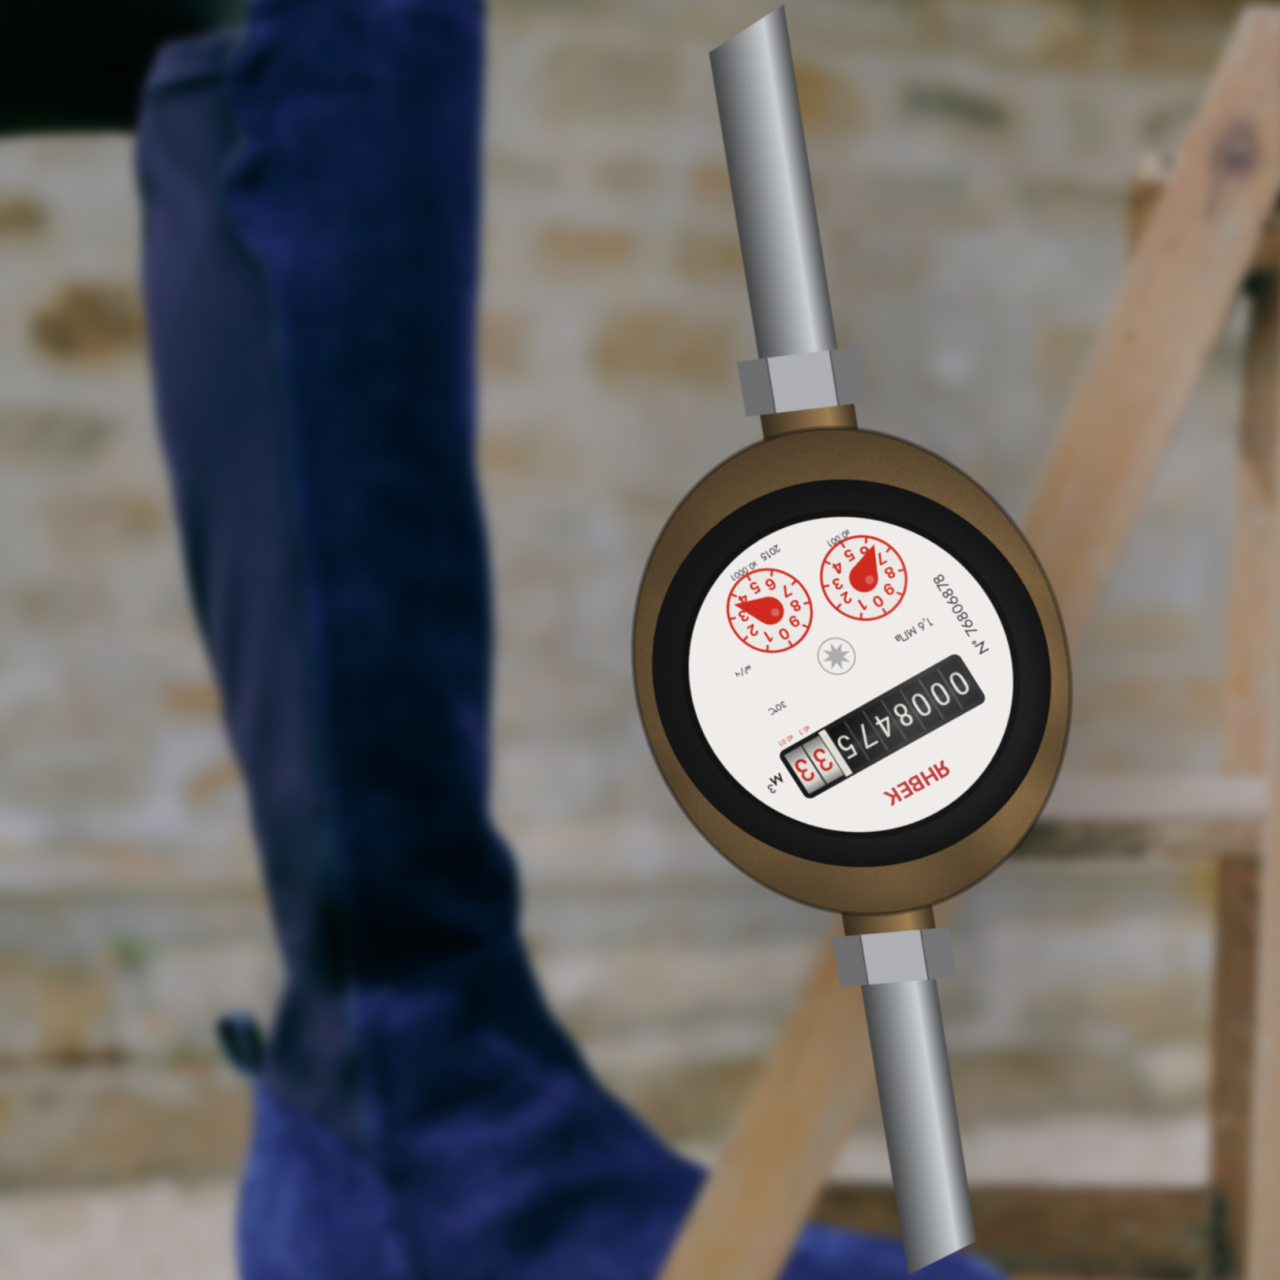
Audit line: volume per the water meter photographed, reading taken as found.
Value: 8475.3363 m³
